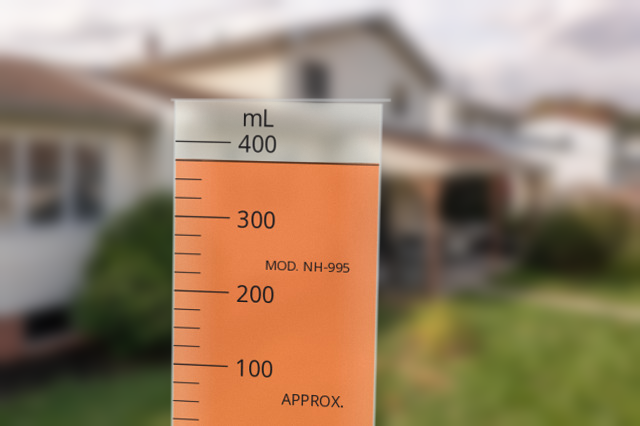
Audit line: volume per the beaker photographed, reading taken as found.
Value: 375 mL
